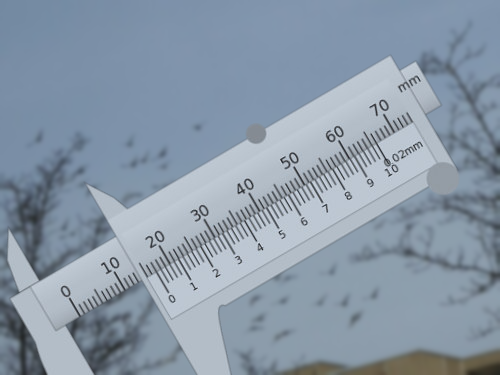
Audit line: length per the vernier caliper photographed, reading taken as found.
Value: 17.0 mm
